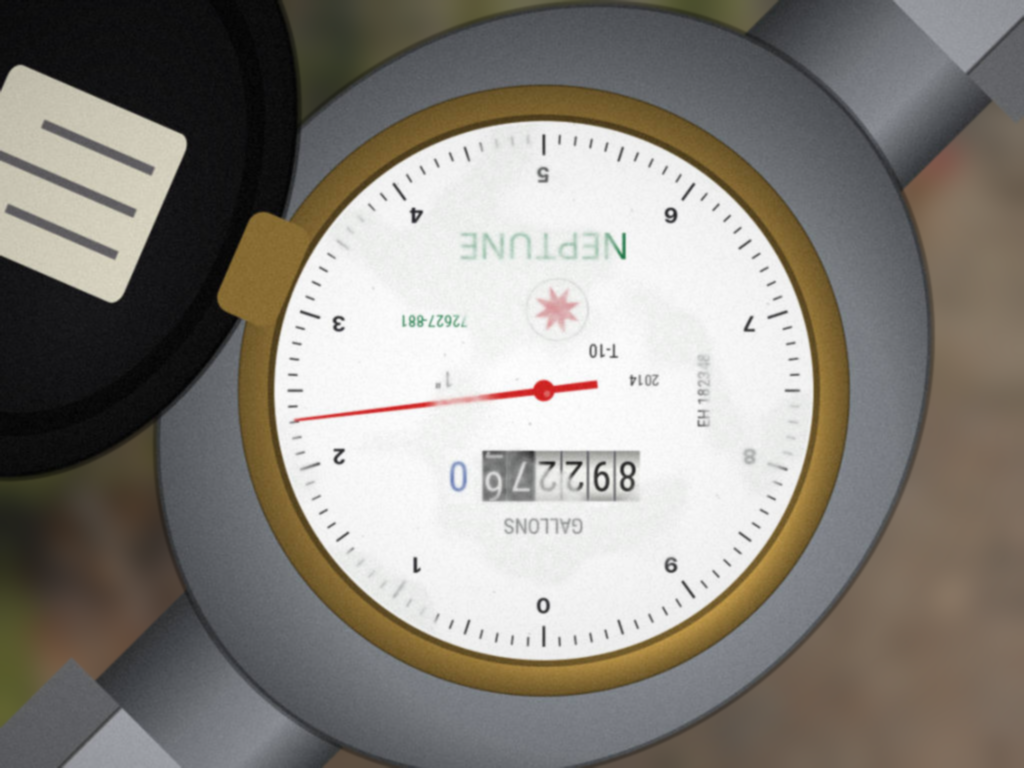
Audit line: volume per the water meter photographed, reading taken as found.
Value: 8922762.3 gal
